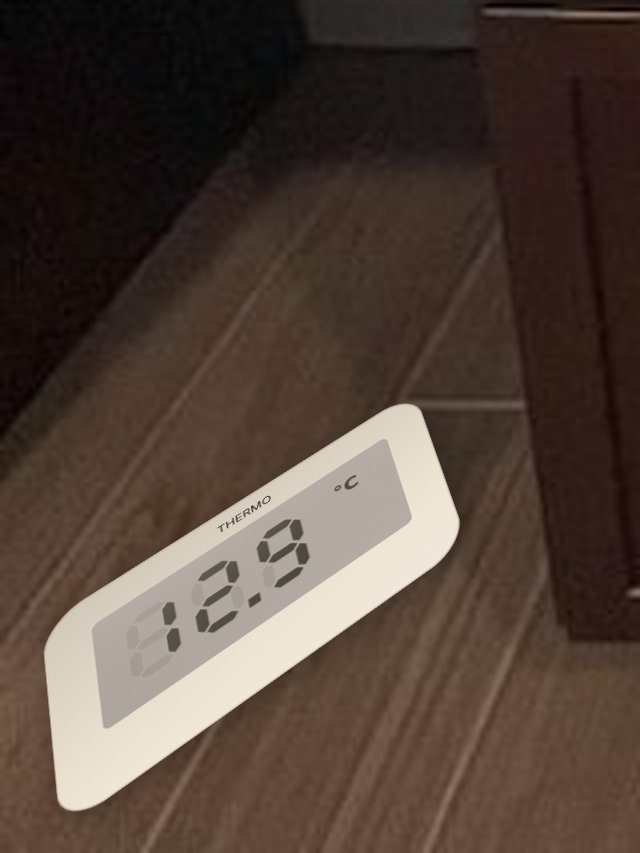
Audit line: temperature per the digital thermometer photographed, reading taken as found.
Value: 12.9 °C
